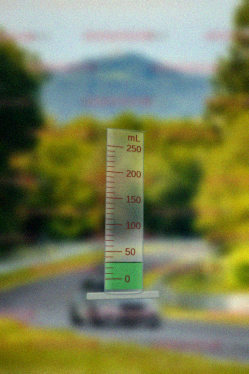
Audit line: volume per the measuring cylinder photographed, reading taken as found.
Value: 30 mL
